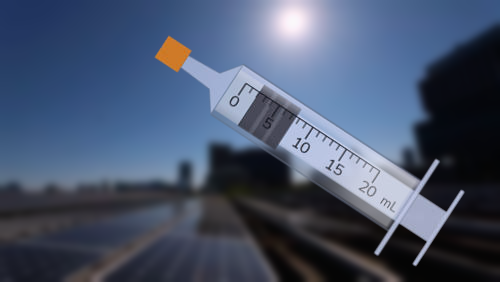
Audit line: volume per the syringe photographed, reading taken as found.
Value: 2 mL
